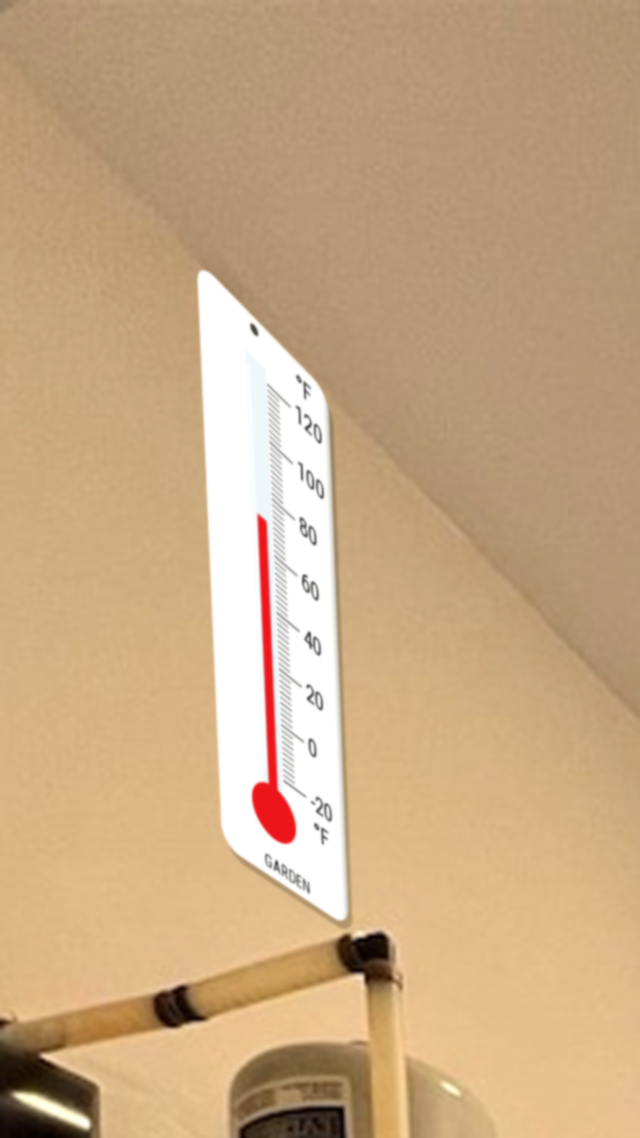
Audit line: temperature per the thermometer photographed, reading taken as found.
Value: 70 °F
